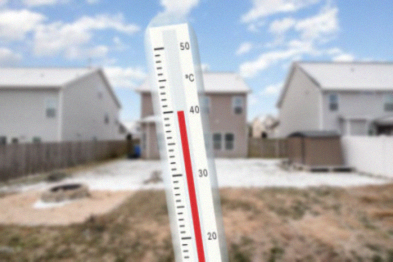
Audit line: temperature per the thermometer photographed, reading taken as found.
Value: 40 °C
